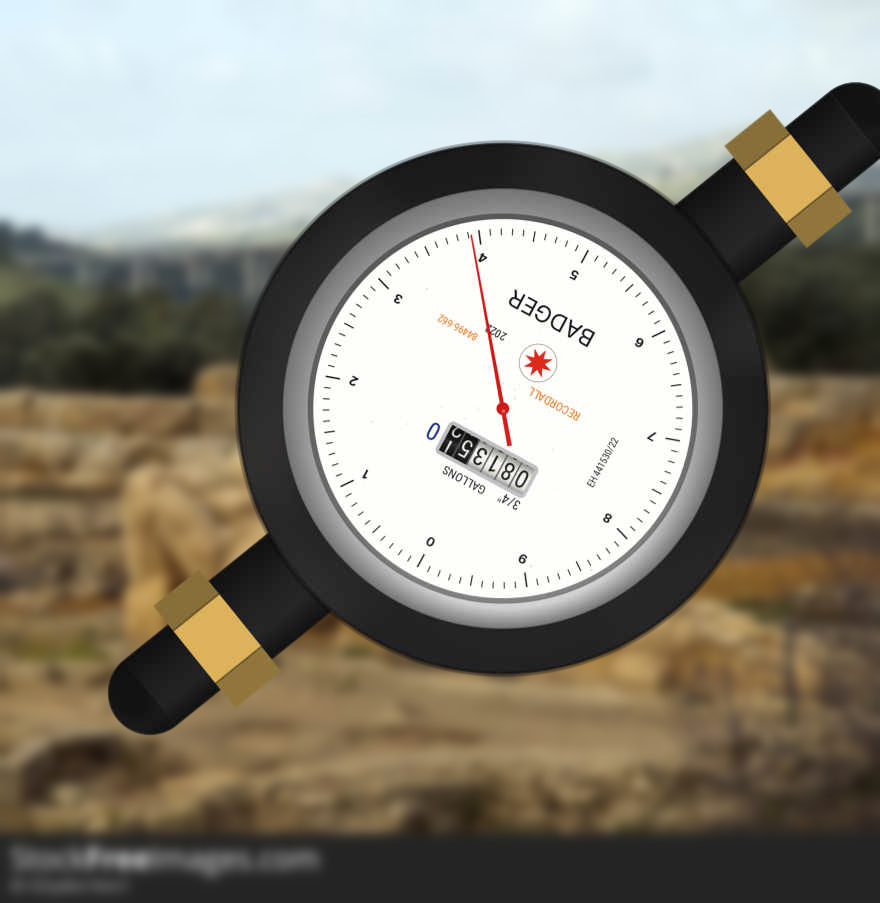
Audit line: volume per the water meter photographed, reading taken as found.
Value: 813513.9 gal
